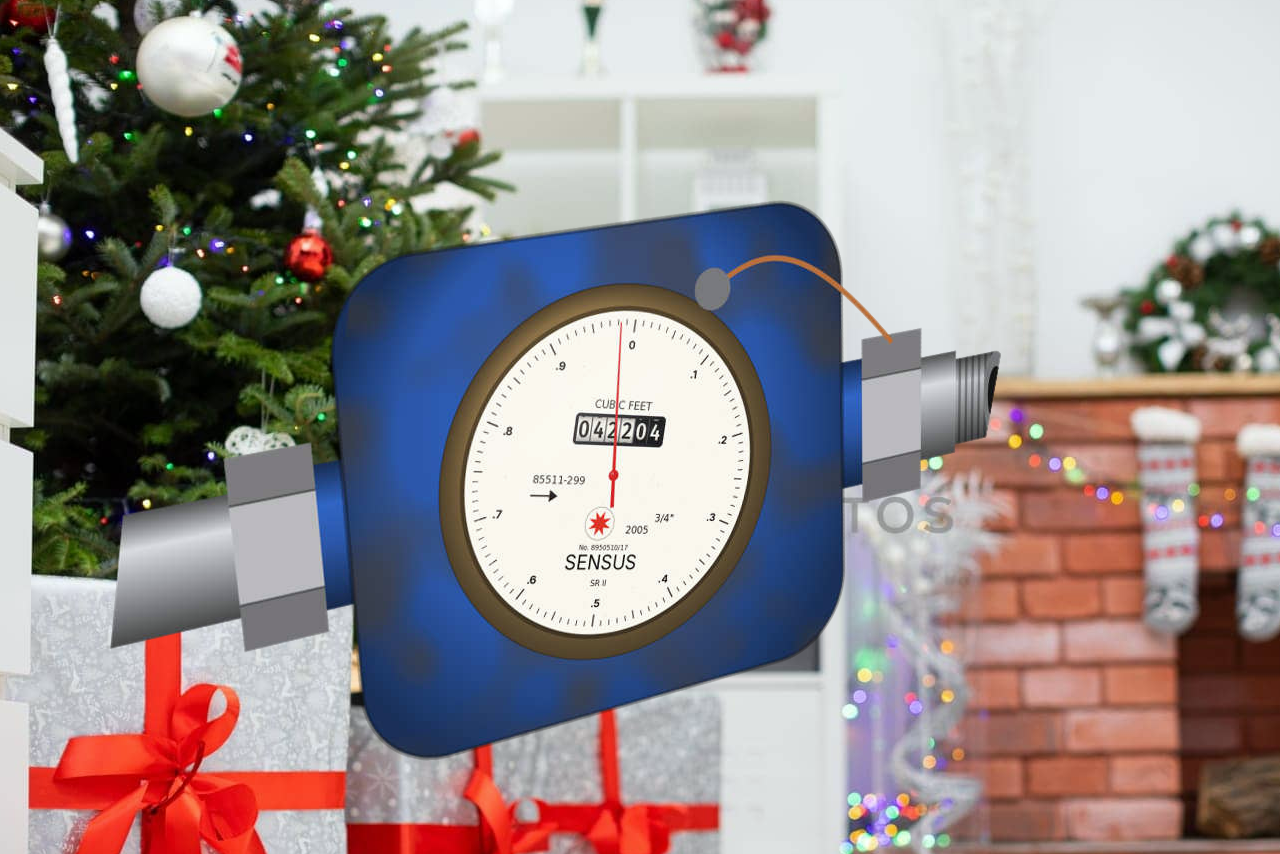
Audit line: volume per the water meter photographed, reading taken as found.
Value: 42203.98 ft³
